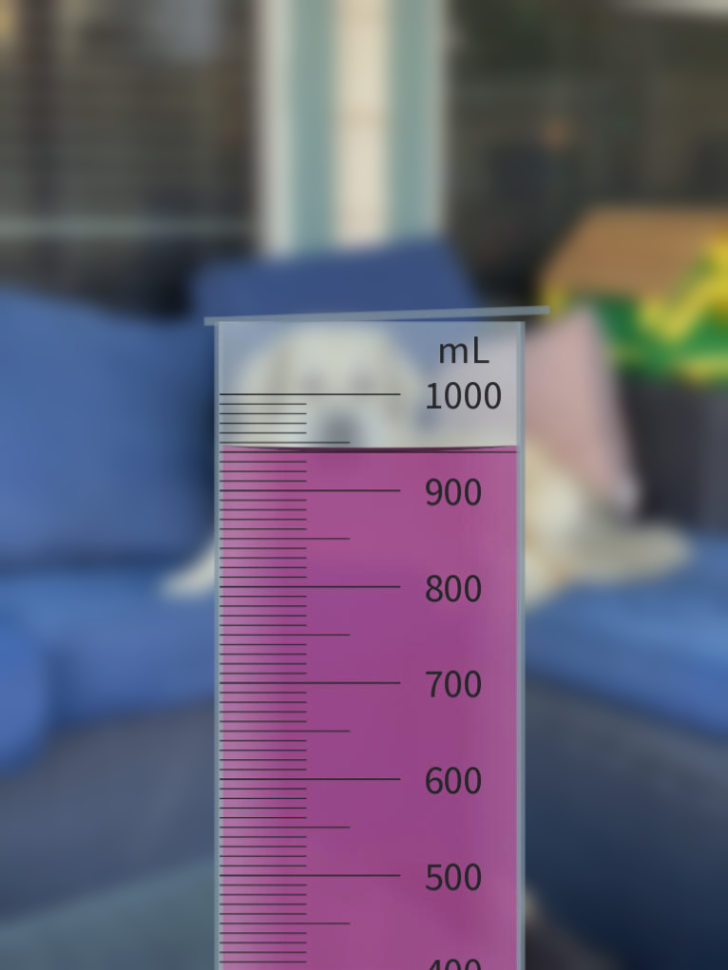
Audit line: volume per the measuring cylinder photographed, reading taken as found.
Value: 940 mL
